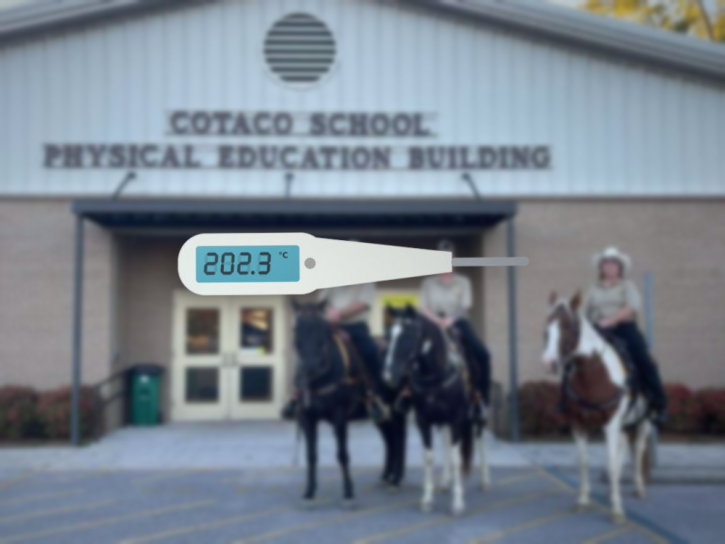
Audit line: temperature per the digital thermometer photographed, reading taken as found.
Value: 202.3 °C
